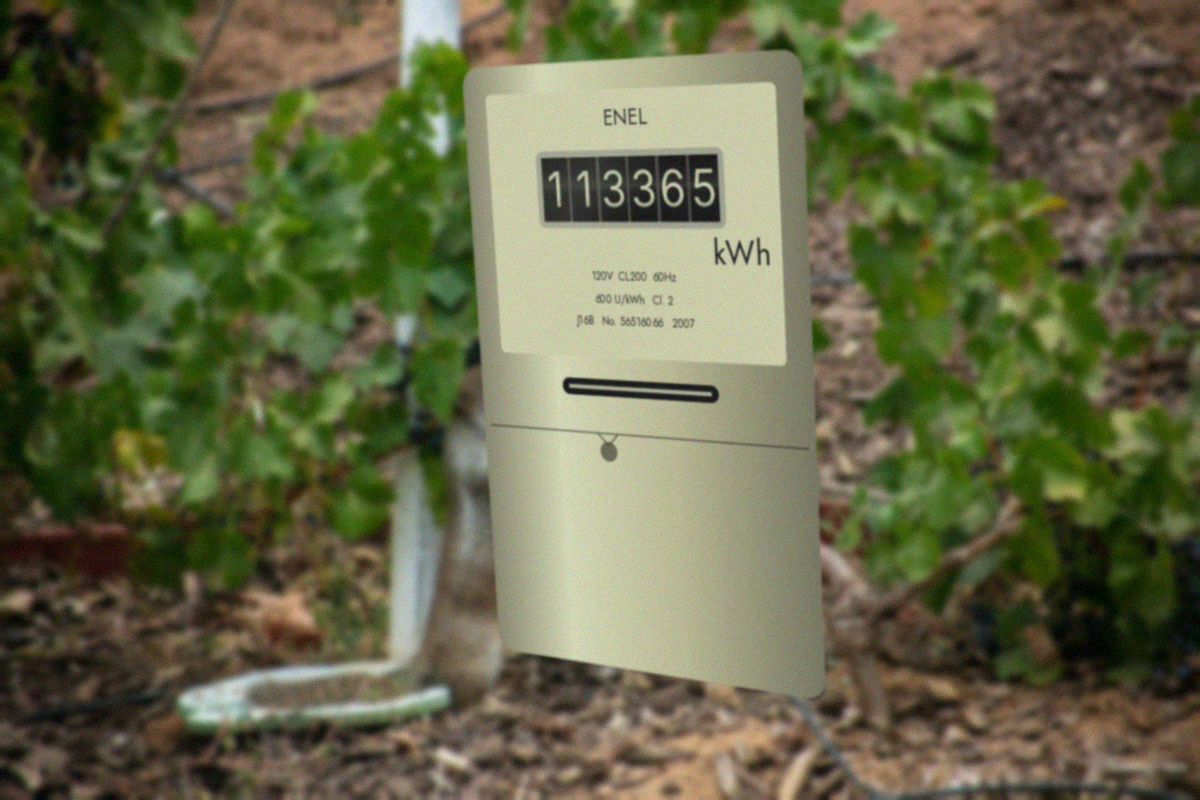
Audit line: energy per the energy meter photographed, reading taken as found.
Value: 113365 kWh
